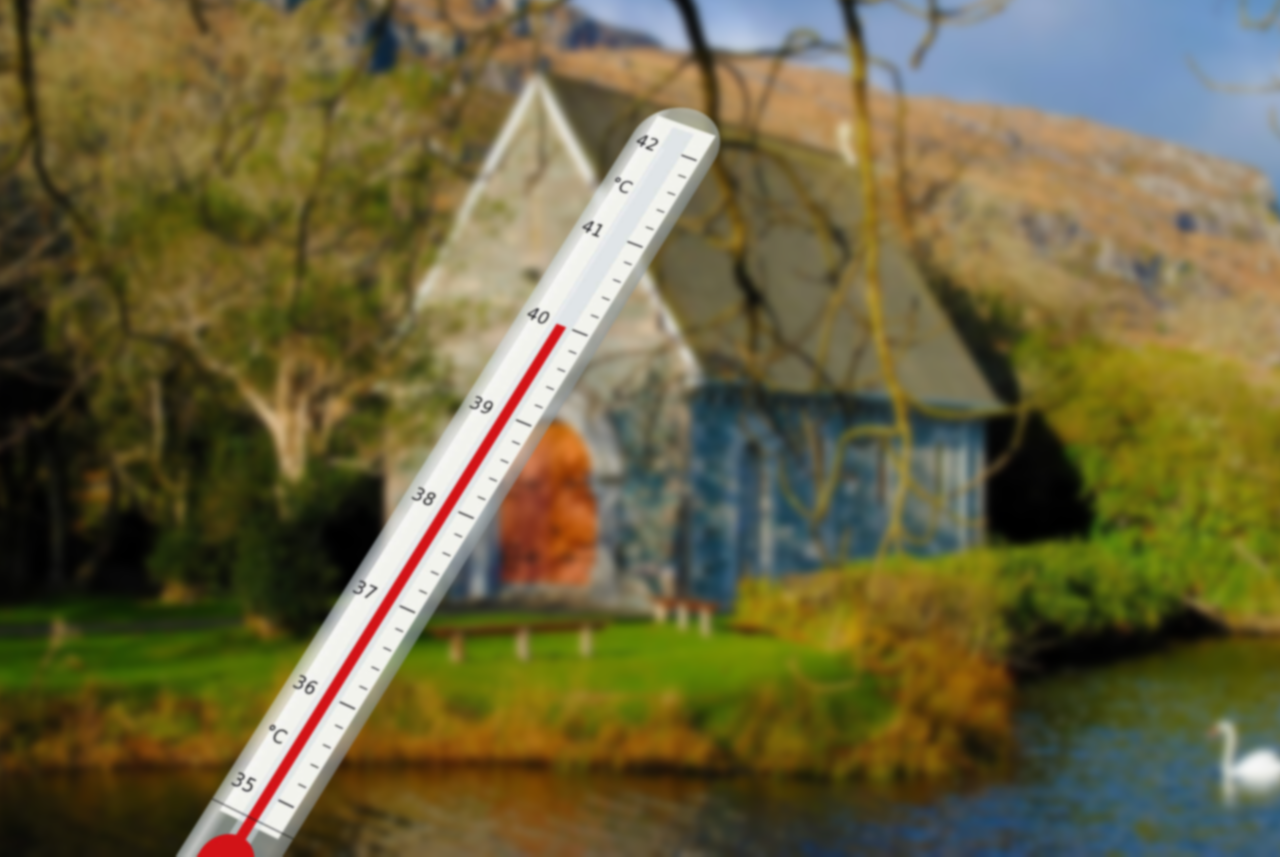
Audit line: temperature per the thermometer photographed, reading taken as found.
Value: 40 °C
